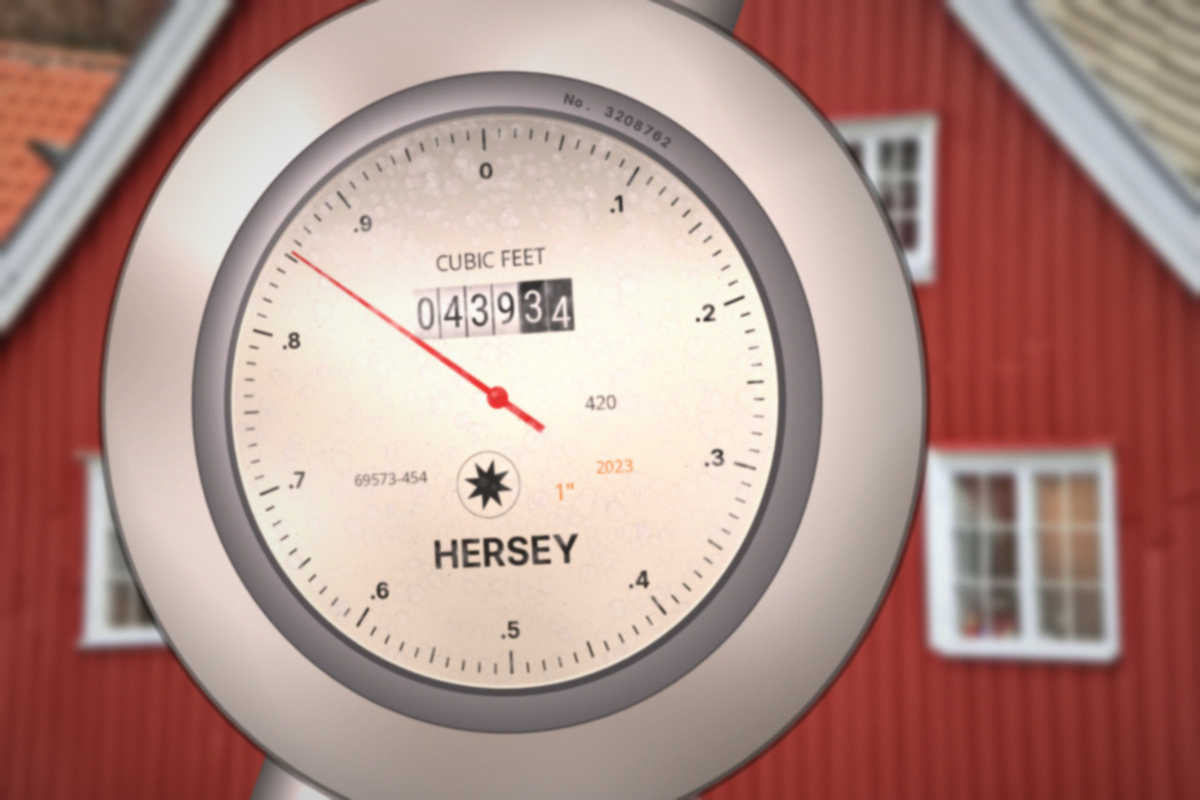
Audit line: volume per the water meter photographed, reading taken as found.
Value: 43933.85 ft³
